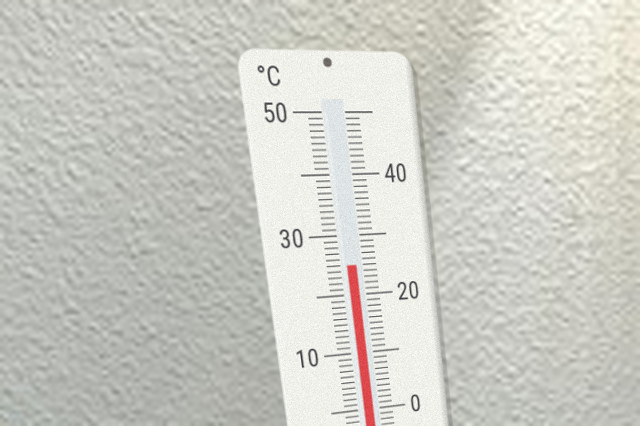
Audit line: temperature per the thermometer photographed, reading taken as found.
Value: 25 °C
